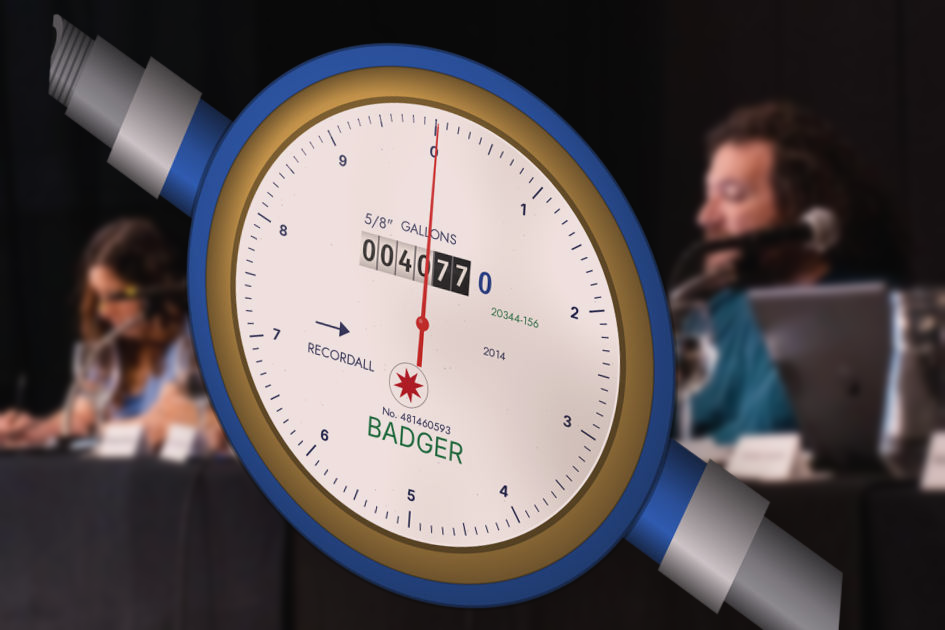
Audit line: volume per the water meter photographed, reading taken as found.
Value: 40770.0 gal
